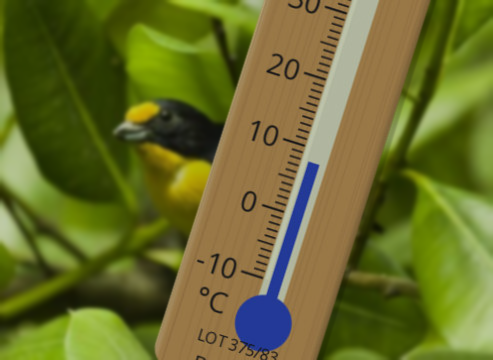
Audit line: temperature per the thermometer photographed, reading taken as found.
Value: 8 °C
